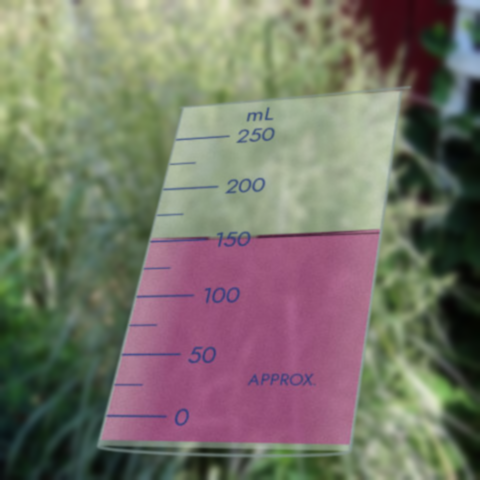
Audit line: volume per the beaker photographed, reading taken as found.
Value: 150 mL
